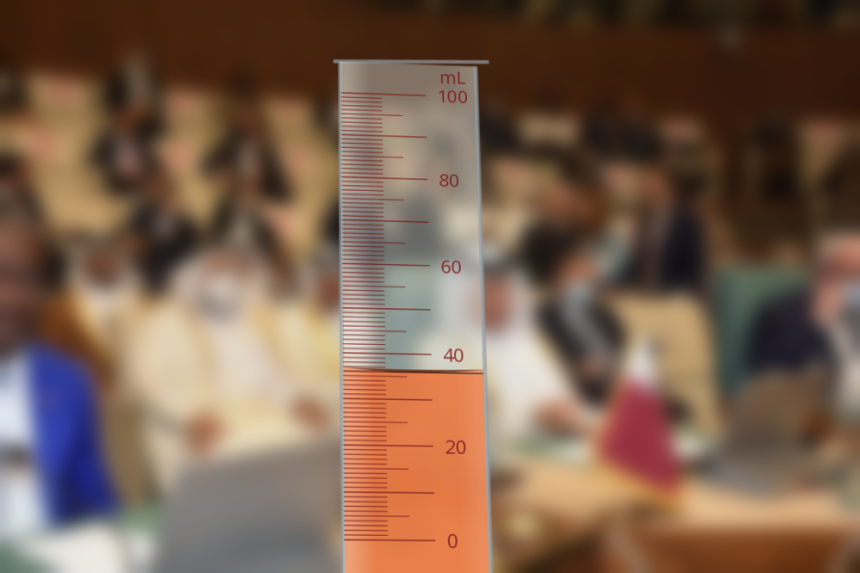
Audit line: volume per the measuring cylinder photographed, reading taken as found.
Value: 36 mL
